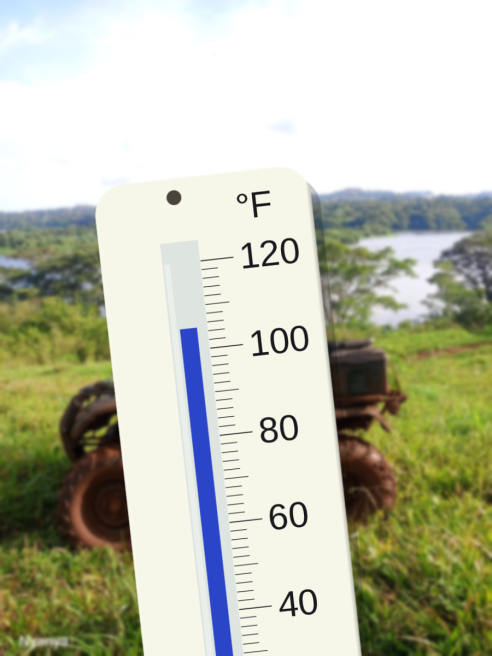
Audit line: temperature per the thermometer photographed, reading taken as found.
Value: 105 °F
